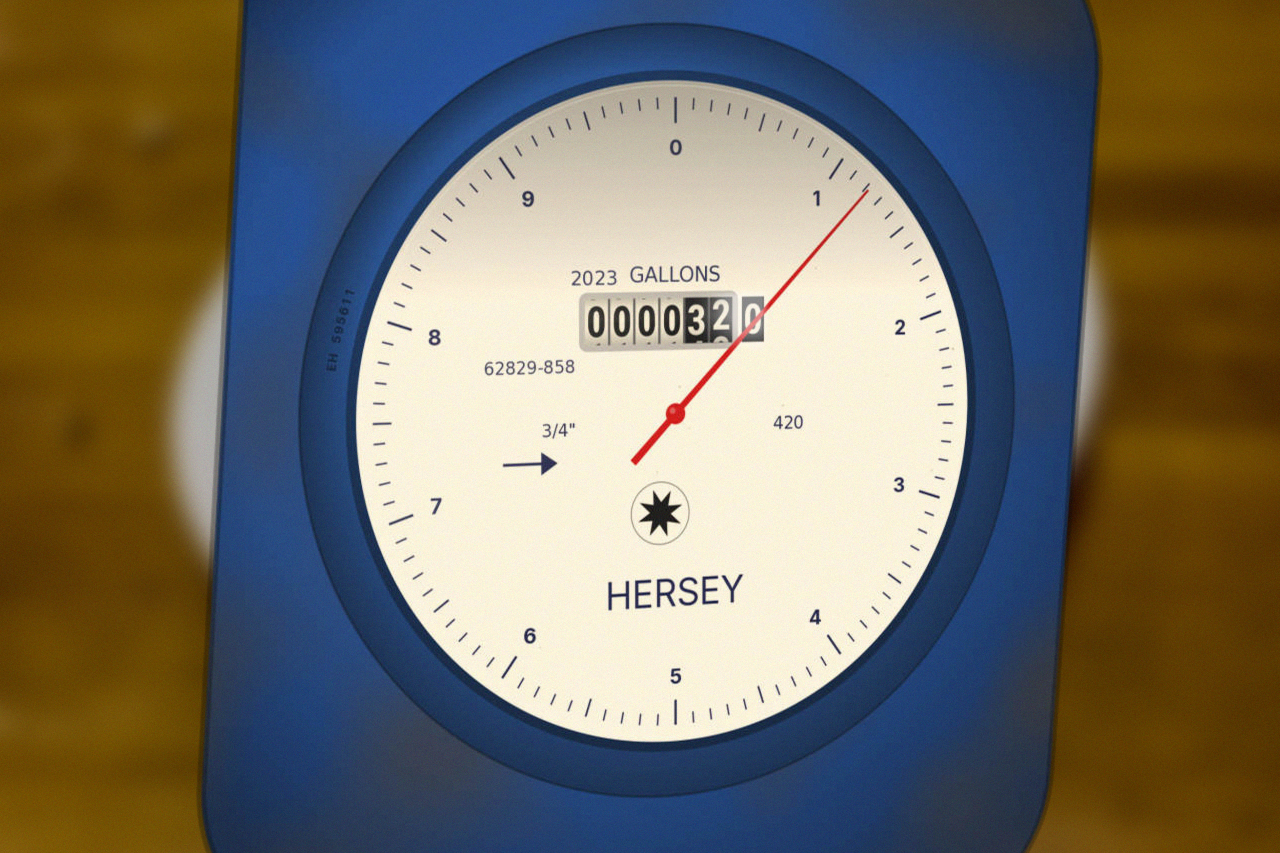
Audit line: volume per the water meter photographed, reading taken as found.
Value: 321.2 gal
